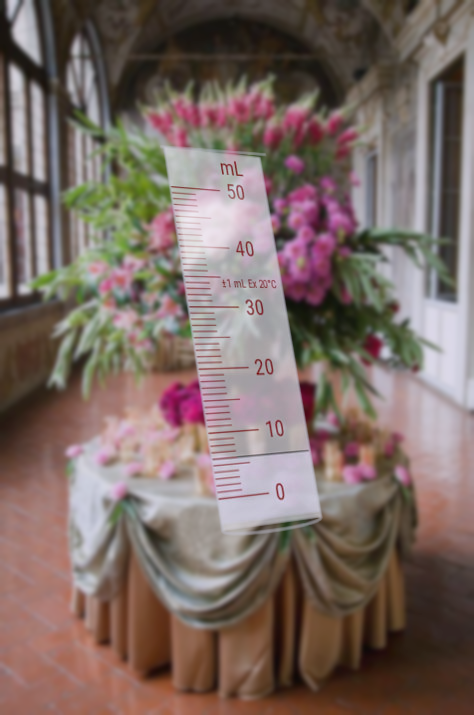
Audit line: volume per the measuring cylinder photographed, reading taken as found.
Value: 6 mL
